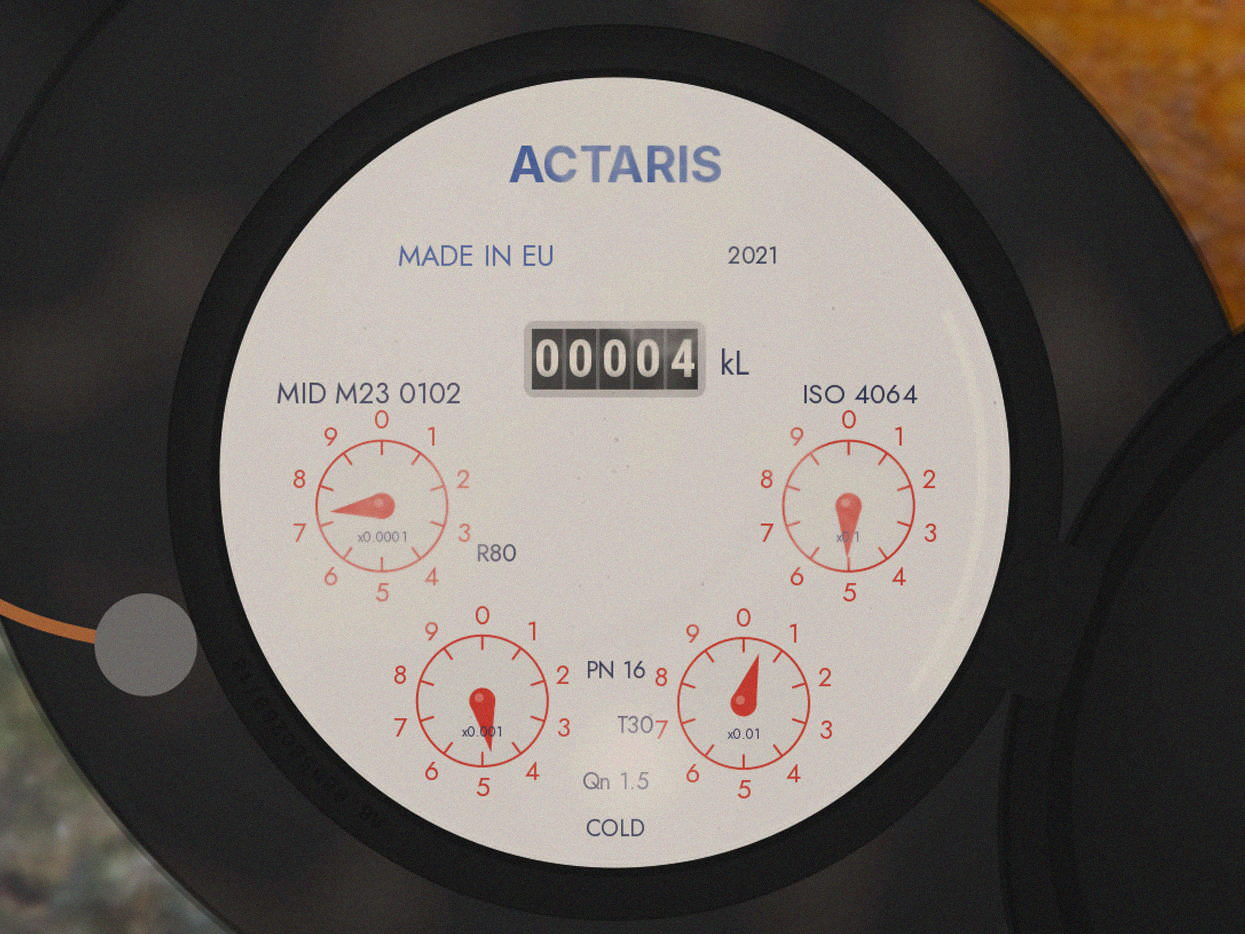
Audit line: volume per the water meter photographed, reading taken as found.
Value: 4.5047 kL
